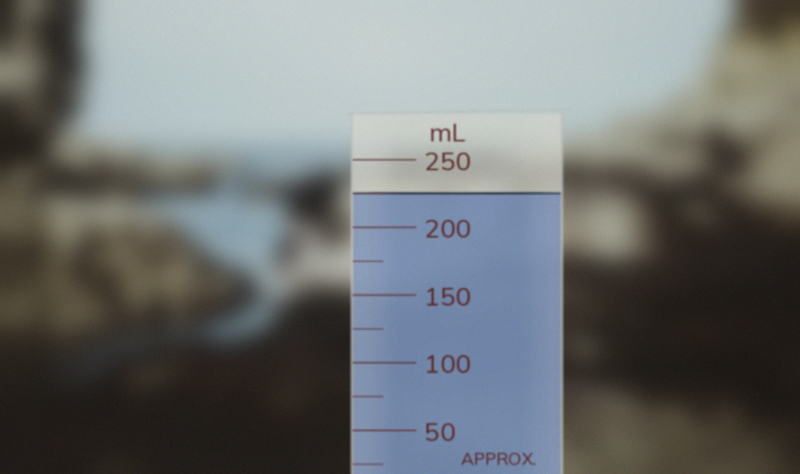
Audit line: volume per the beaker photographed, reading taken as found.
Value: 225 mL
